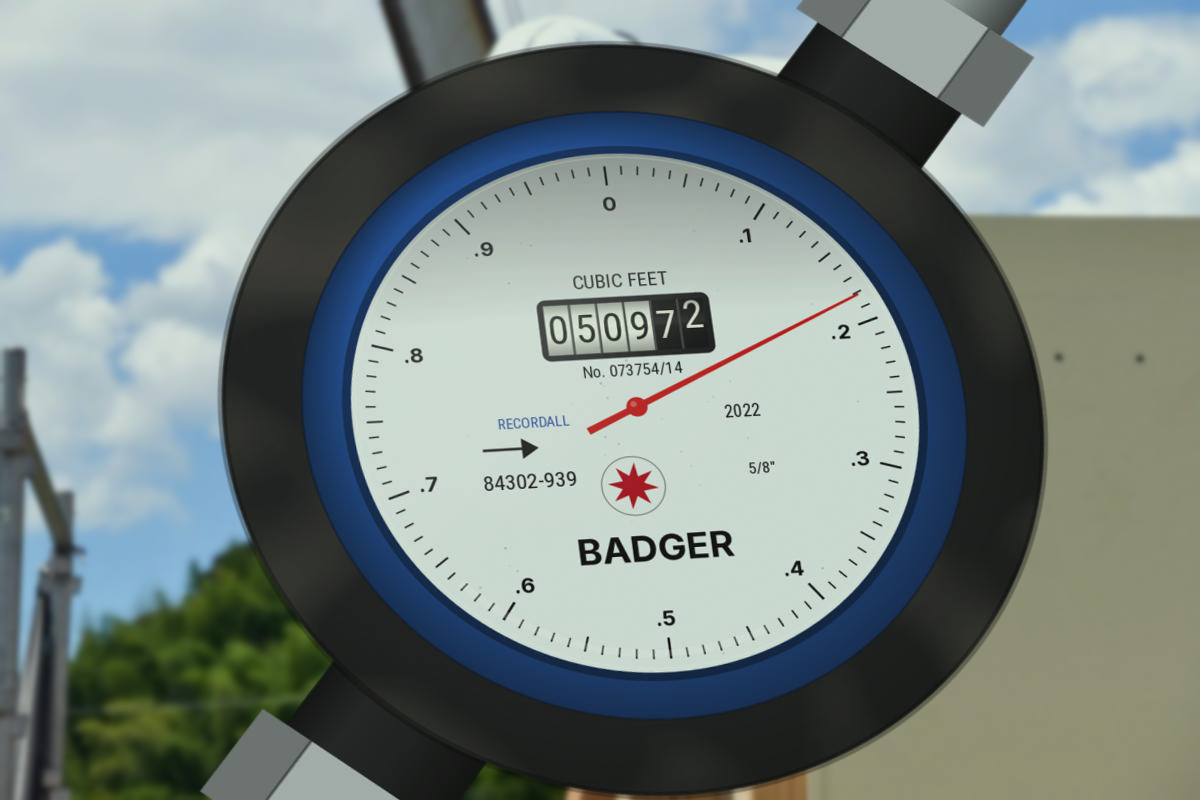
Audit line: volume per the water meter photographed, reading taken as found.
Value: 50972.18 ft³
